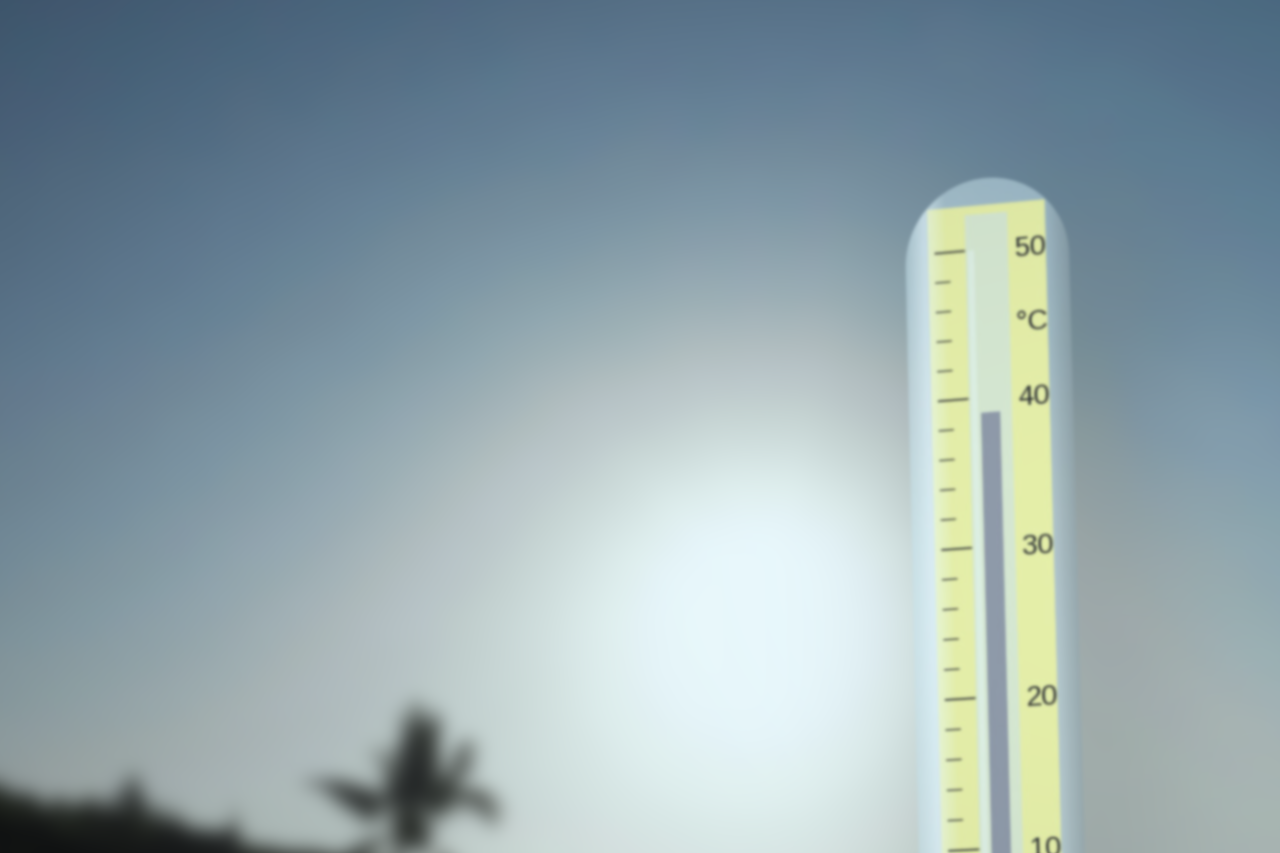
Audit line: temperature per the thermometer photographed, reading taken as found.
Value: 39 °C
